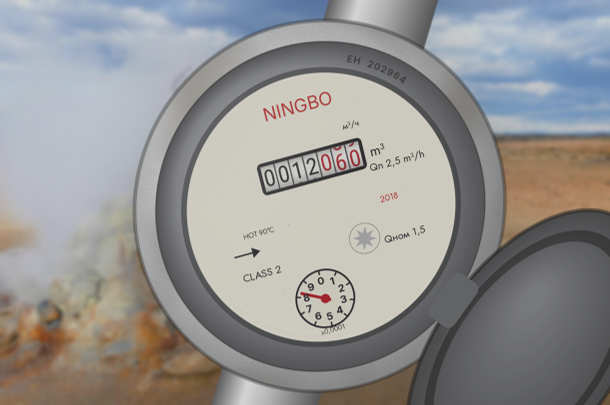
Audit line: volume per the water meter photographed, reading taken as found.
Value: 12.0598 m³
